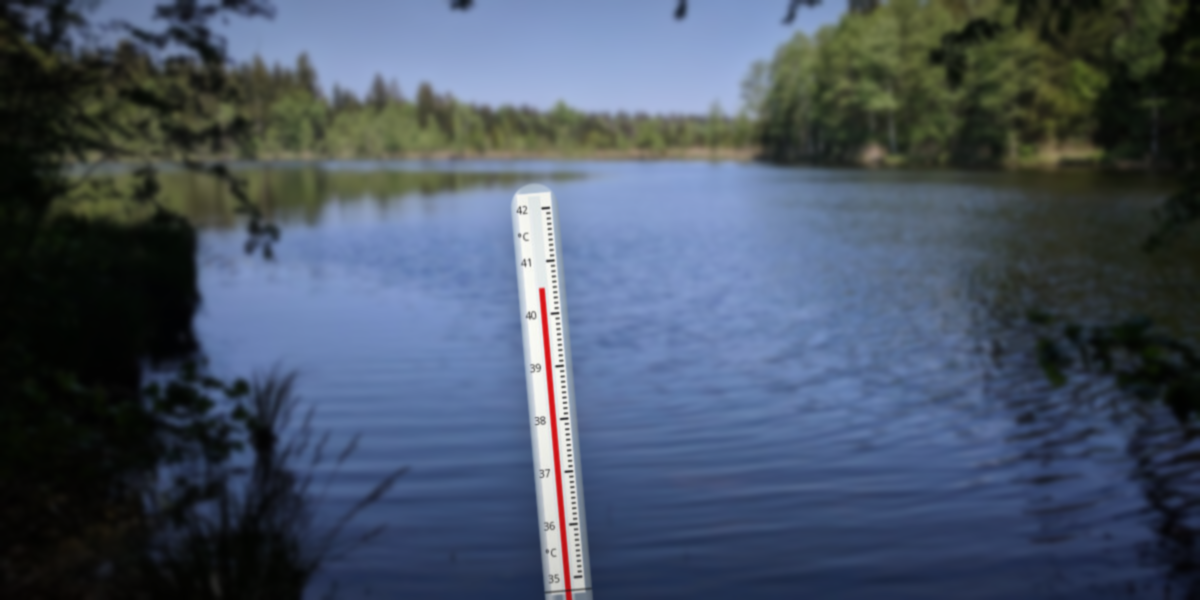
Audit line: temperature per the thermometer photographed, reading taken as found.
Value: 40.5 °C
